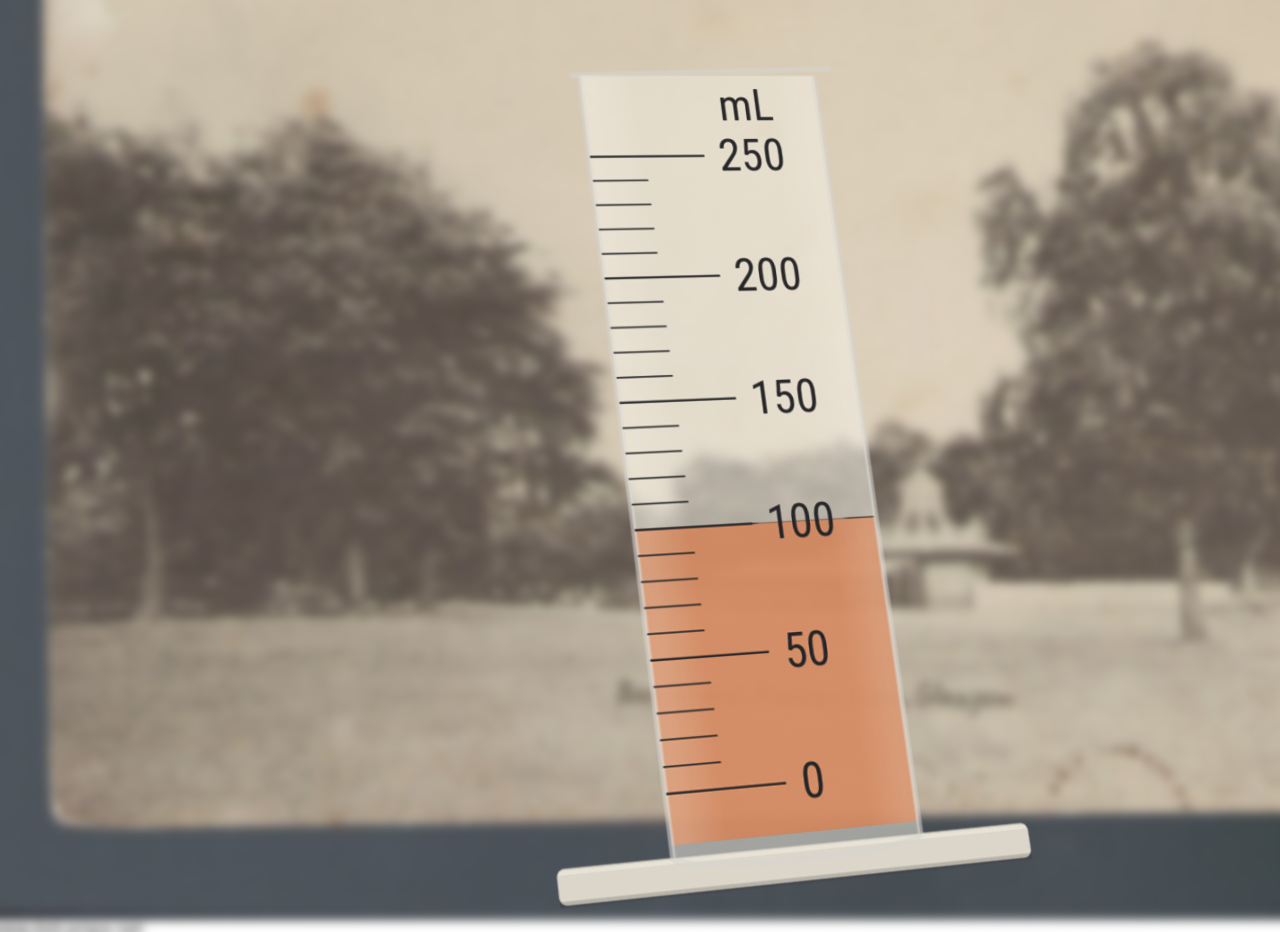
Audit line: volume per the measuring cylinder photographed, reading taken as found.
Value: 100 mL
